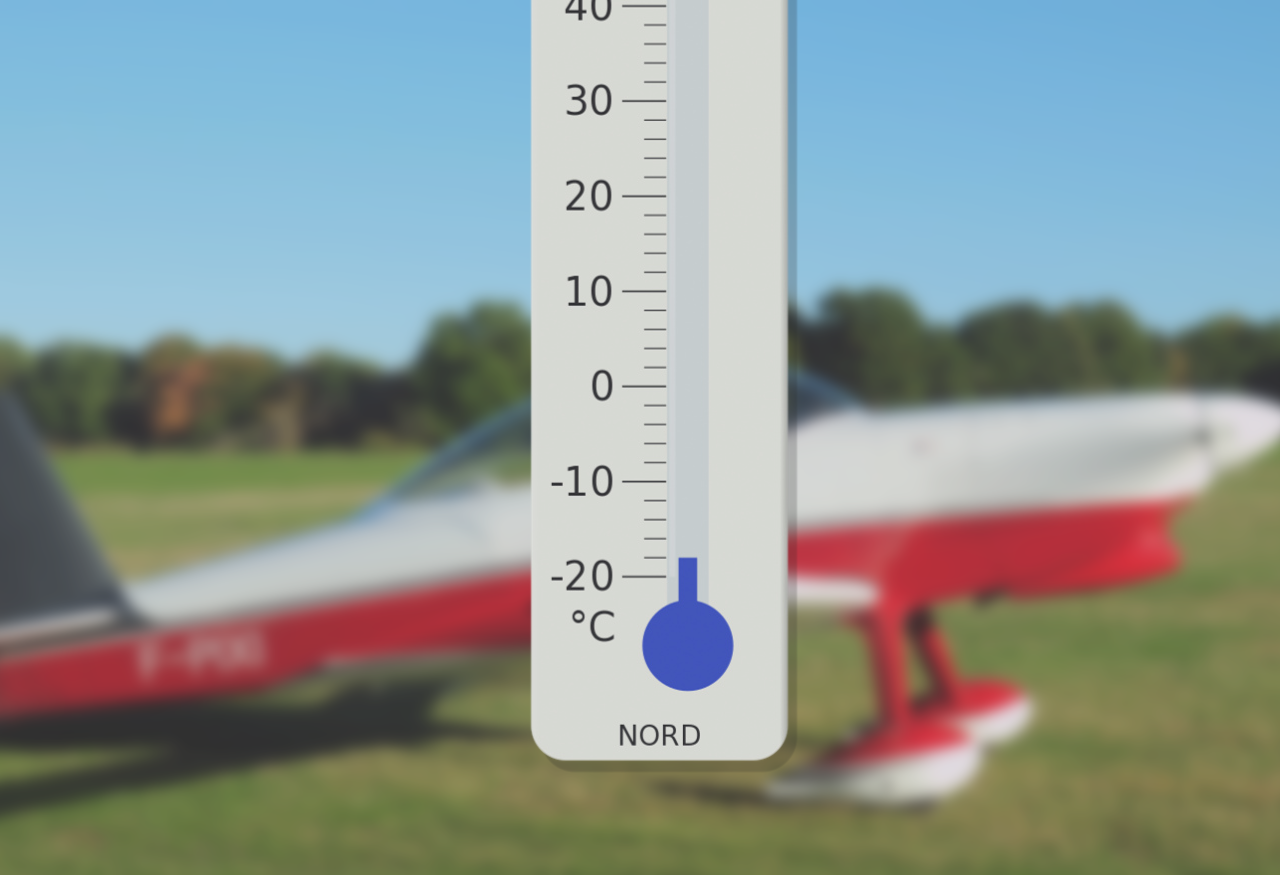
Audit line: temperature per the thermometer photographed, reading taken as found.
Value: -18 °C
